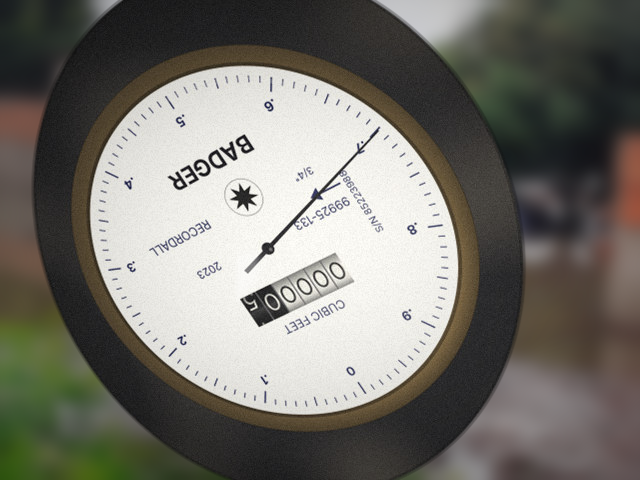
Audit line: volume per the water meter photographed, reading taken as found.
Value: 4.70 ft³
